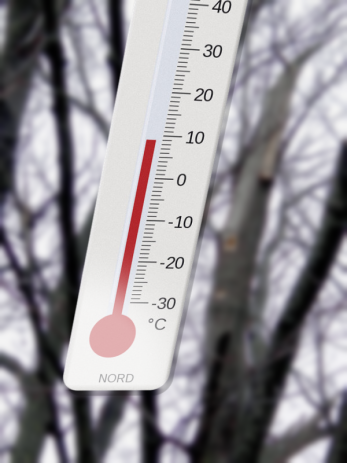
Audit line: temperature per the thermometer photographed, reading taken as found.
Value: 9 °C
